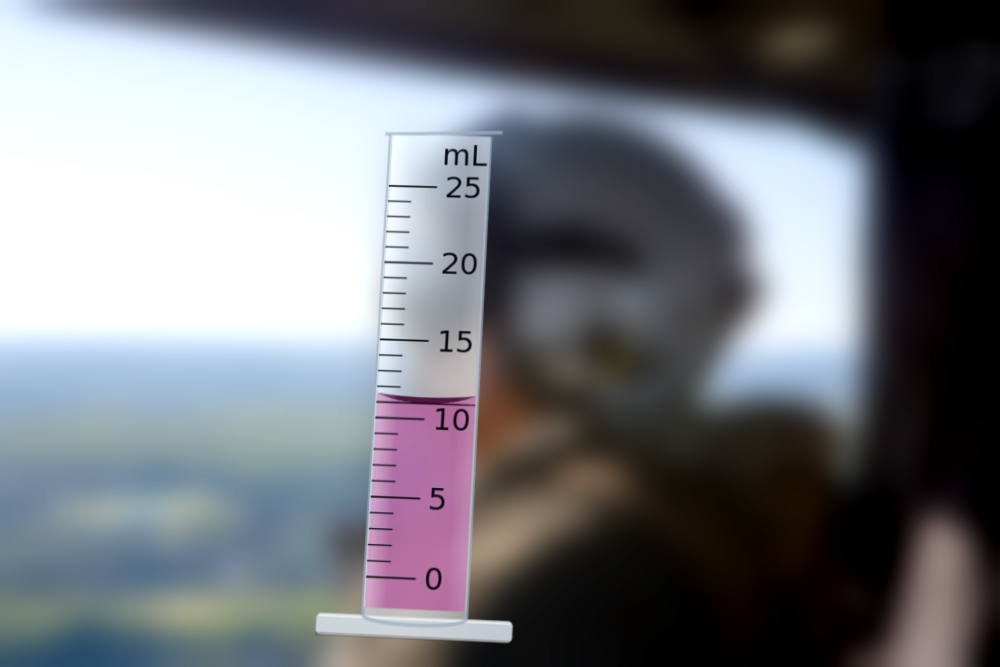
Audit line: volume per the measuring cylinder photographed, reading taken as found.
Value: 11 mL
